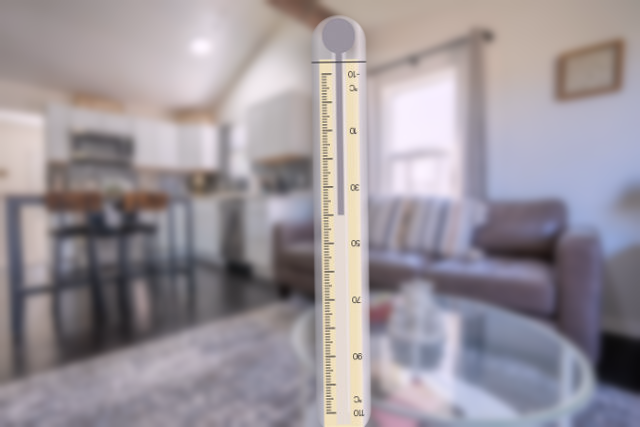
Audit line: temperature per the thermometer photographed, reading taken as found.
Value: 40 °C
